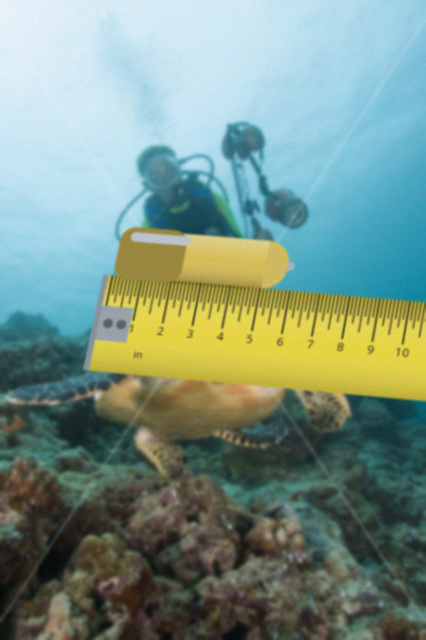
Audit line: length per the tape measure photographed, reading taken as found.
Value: 6 in
